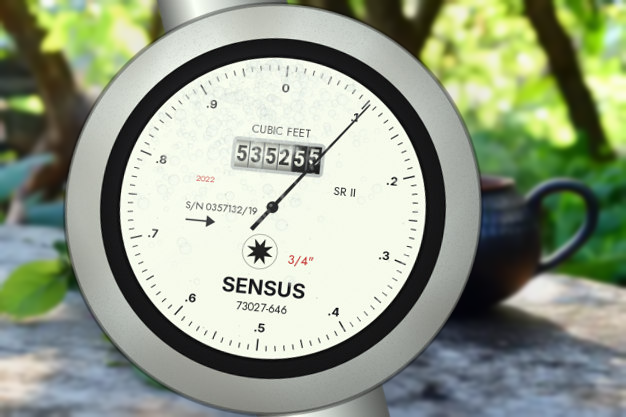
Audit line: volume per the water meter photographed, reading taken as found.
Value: 535255.10 ft³
